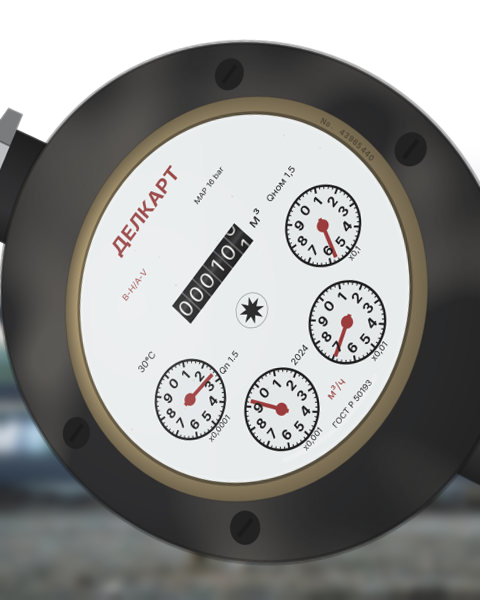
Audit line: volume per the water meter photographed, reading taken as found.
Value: 100.5692 m³
